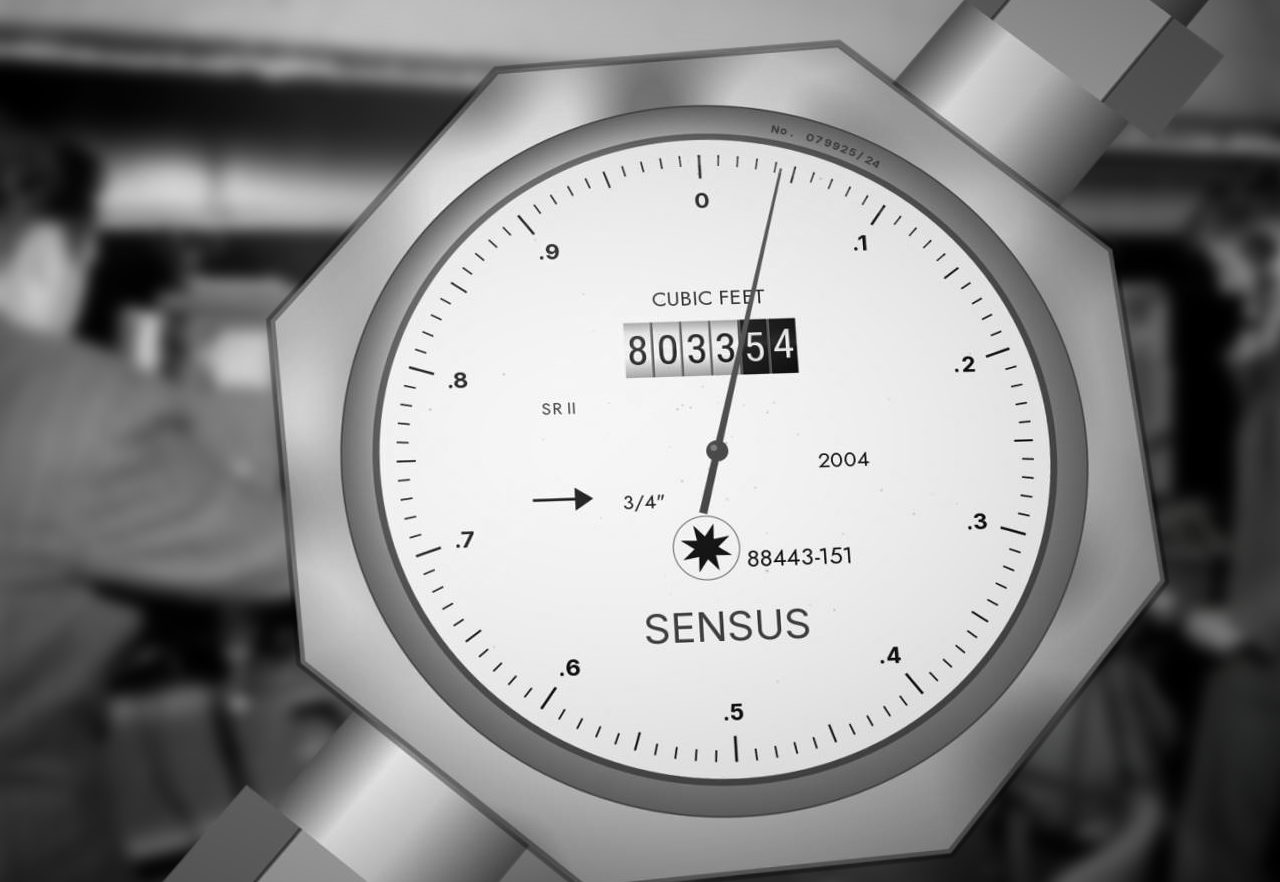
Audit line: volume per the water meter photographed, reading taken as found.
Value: 803354.04 ft³
